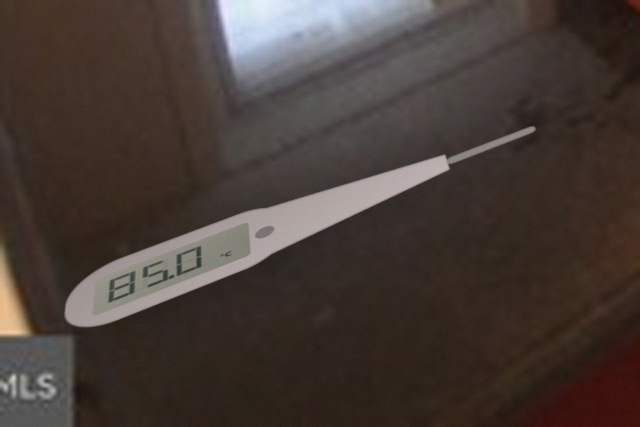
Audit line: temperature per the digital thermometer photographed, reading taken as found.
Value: 85.0 °C
